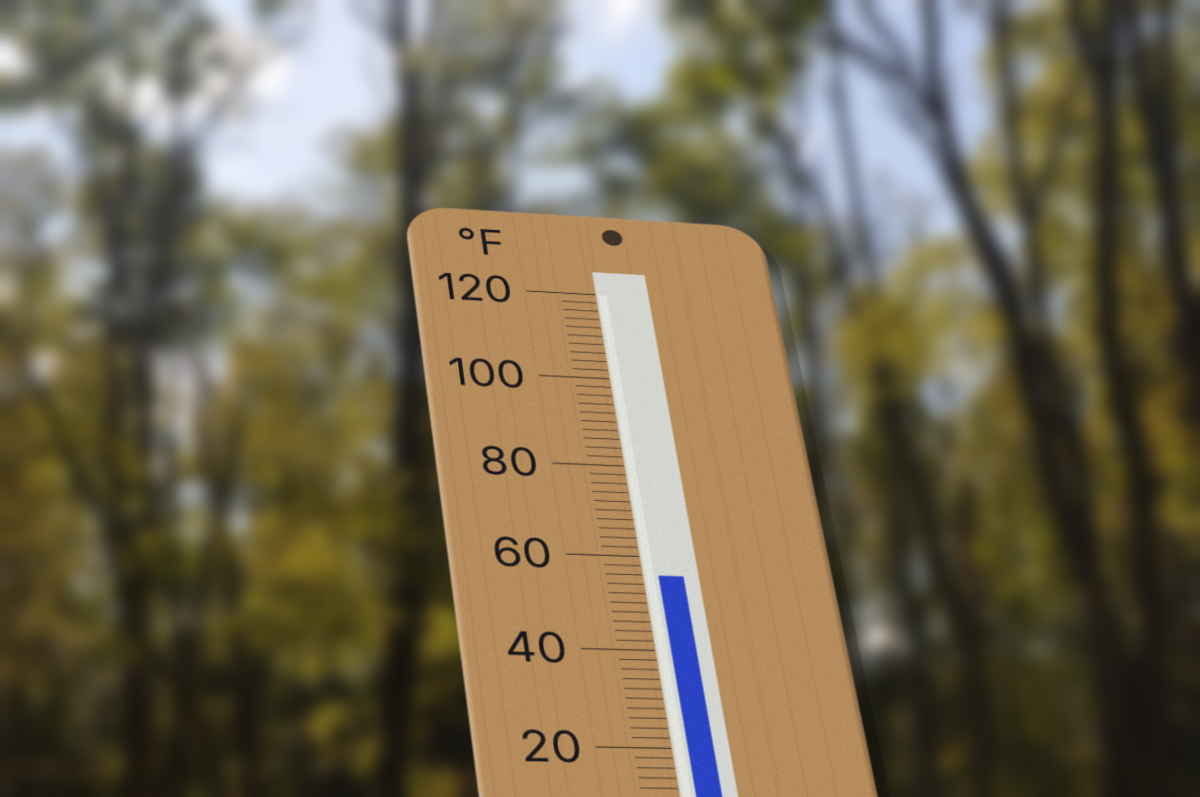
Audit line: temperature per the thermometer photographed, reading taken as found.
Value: 56 °F
